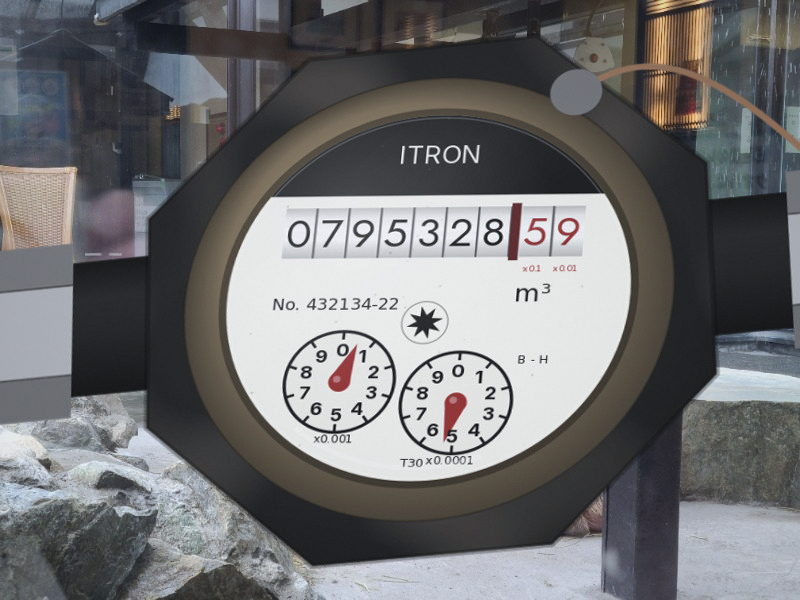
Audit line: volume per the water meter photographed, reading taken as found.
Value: 795328.5905 m³
